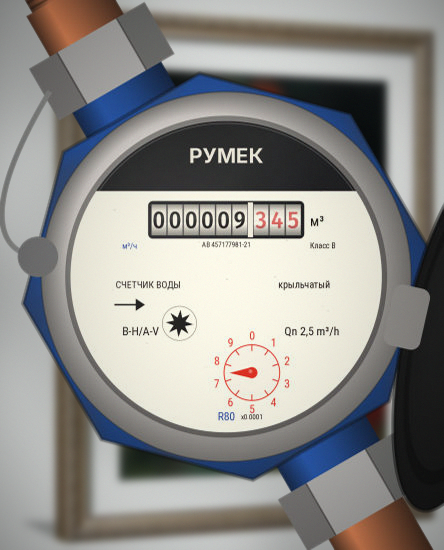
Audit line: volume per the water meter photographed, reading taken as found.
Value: 9.3457 m³
